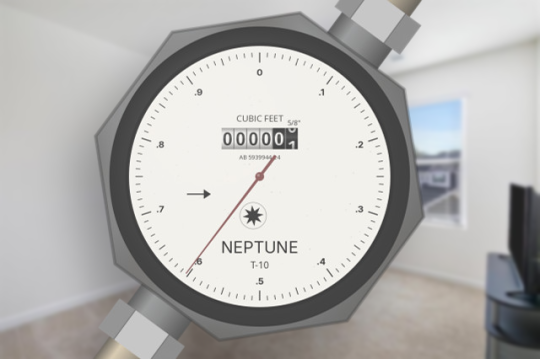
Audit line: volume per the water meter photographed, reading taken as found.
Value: 0.60 ft³
